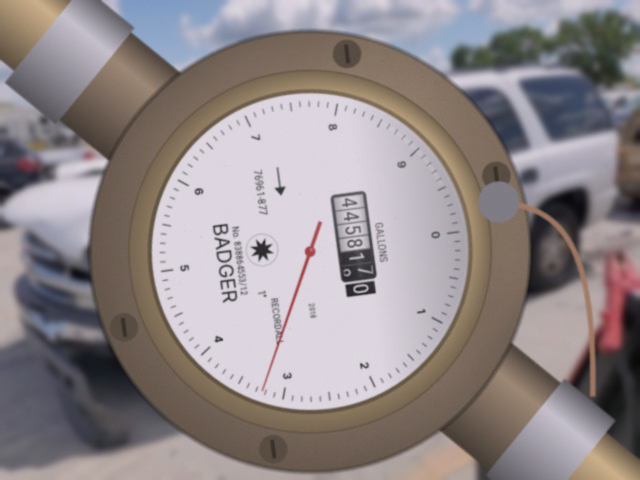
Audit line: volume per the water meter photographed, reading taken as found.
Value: 4458173.2 gal
